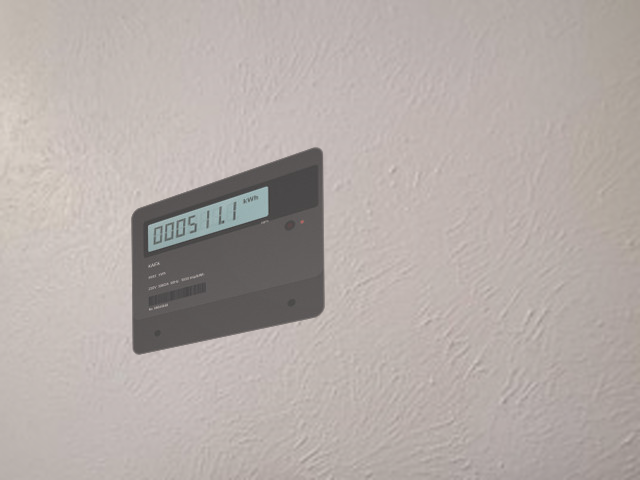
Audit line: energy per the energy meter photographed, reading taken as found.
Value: 511.1 kWh
